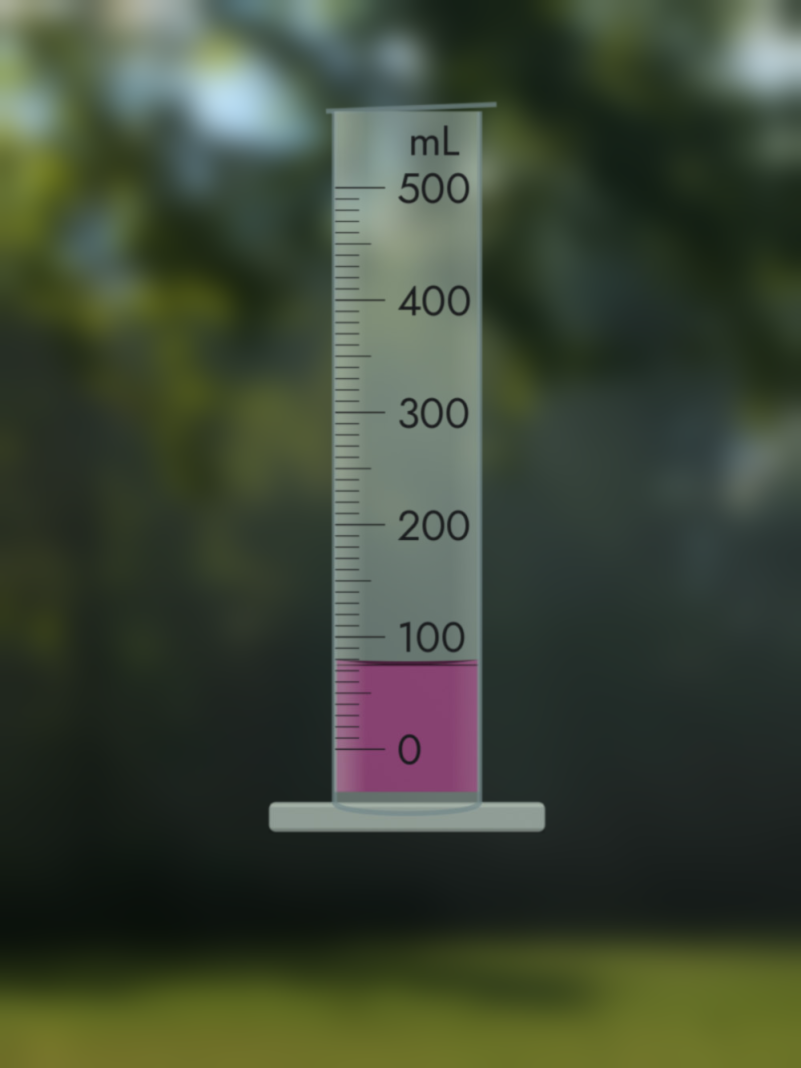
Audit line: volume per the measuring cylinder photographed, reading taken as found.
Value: 75 mL
